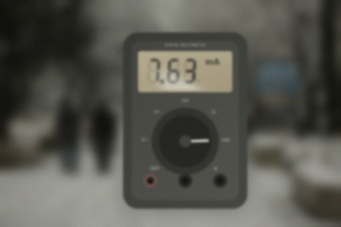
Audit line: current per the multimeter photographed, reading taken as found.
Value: 7.63 mA
